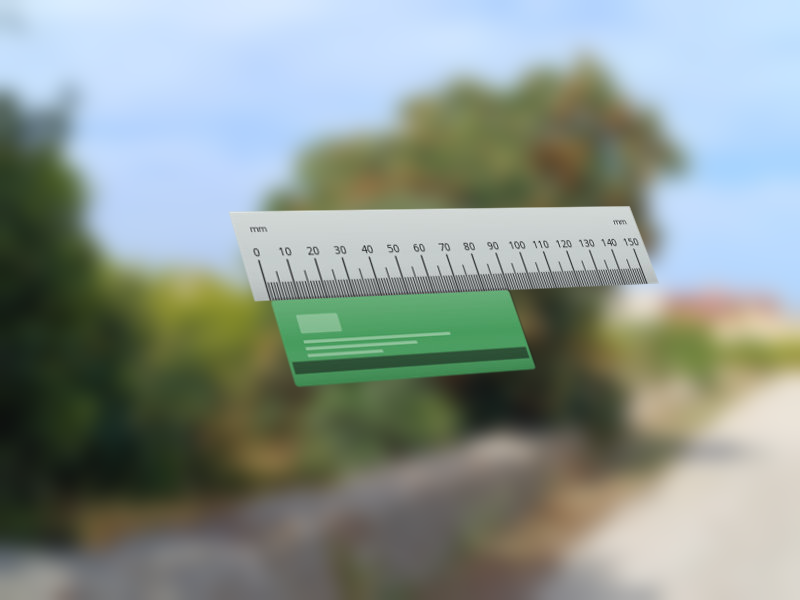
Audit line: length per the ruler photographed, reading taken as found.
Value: 90 mm
